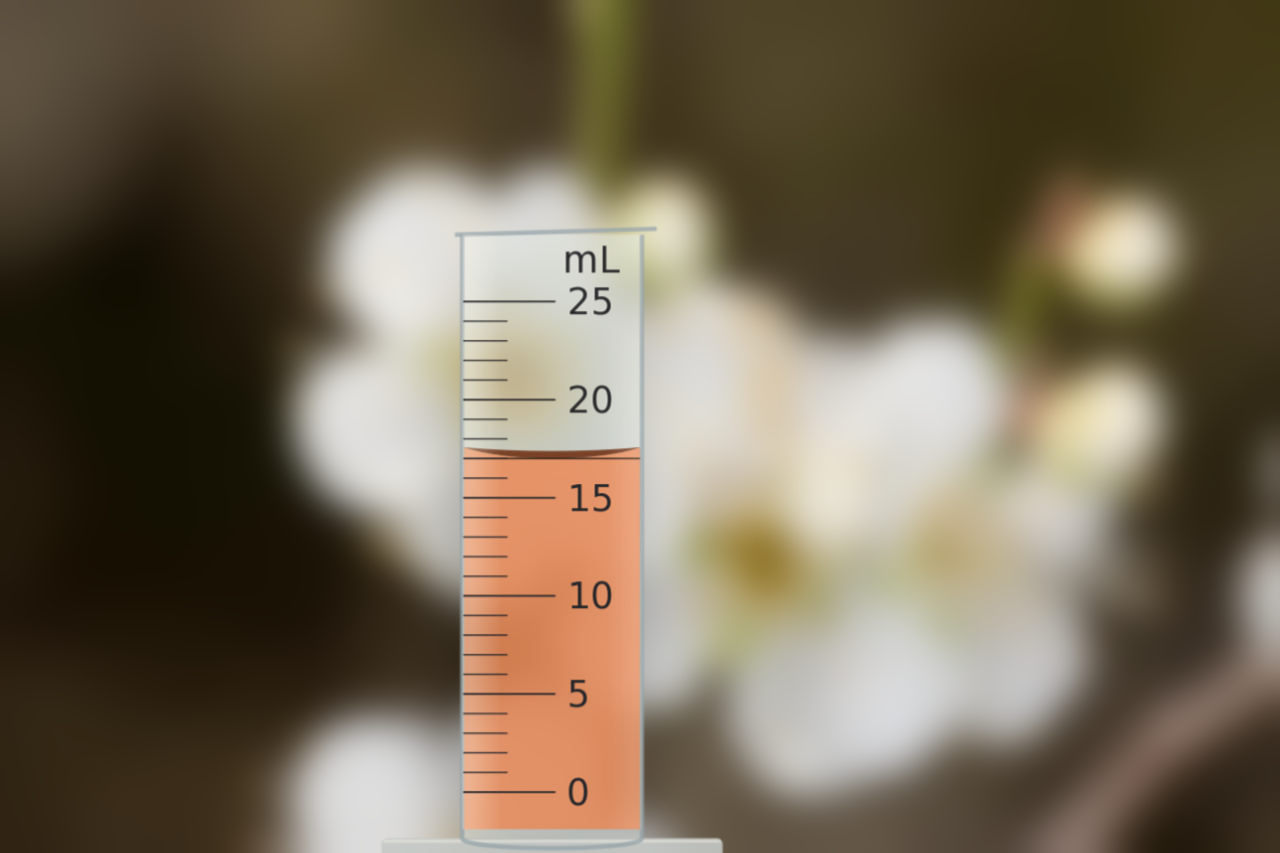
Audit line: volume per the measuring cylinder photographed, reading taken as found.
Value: 17 mL
